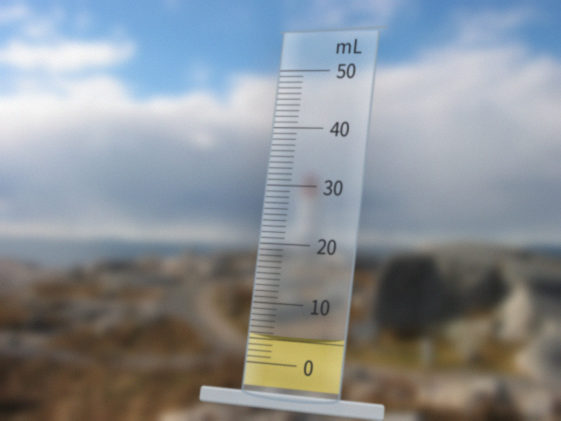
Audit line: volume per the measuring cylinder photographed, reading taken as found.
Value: 4 mL
